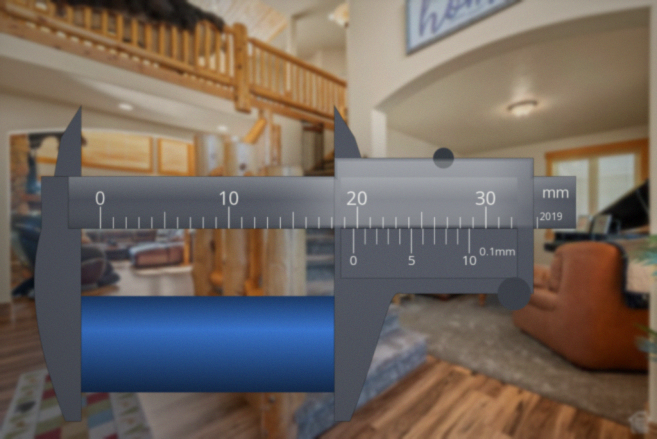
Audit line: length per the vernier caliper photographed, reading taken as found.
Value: 19.7 mm
